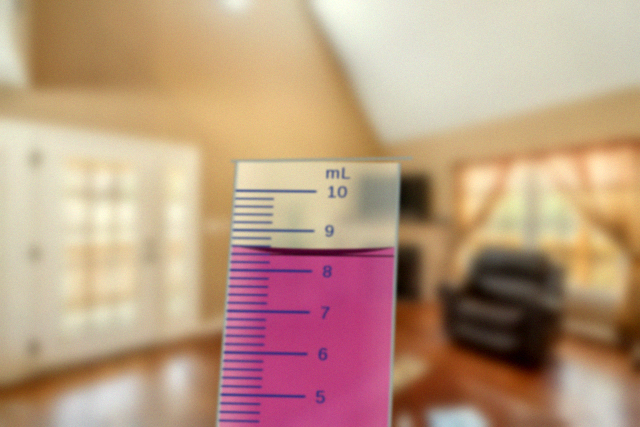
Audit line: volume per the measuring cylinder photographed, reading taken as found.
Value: 8.4 mL
